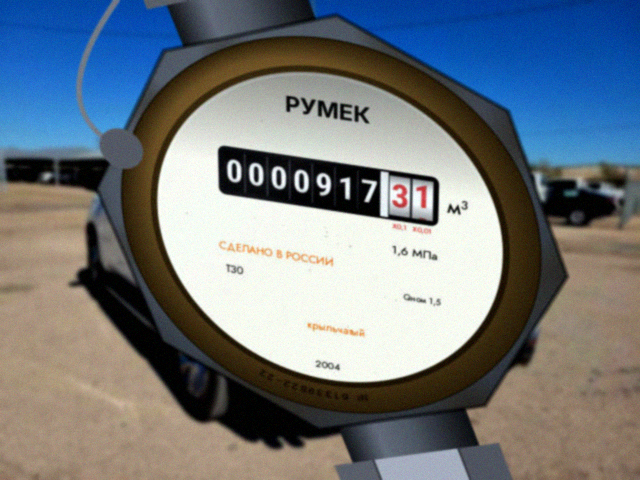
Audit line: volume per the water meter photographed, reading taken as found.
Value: 917.31 m³
